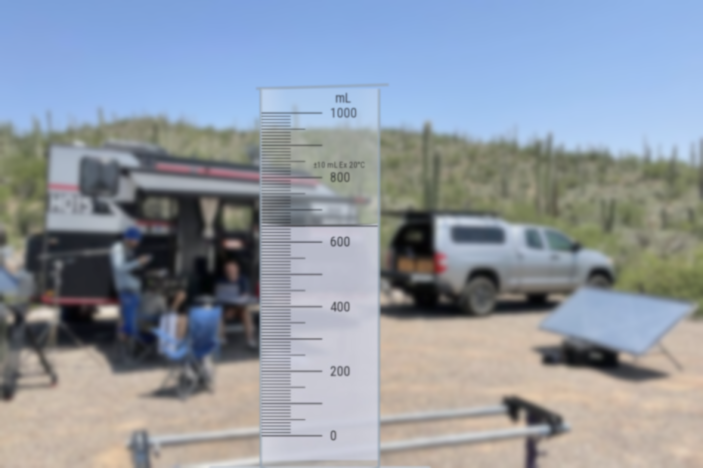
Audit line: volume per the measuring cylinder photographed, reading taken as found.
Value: 650 mL
